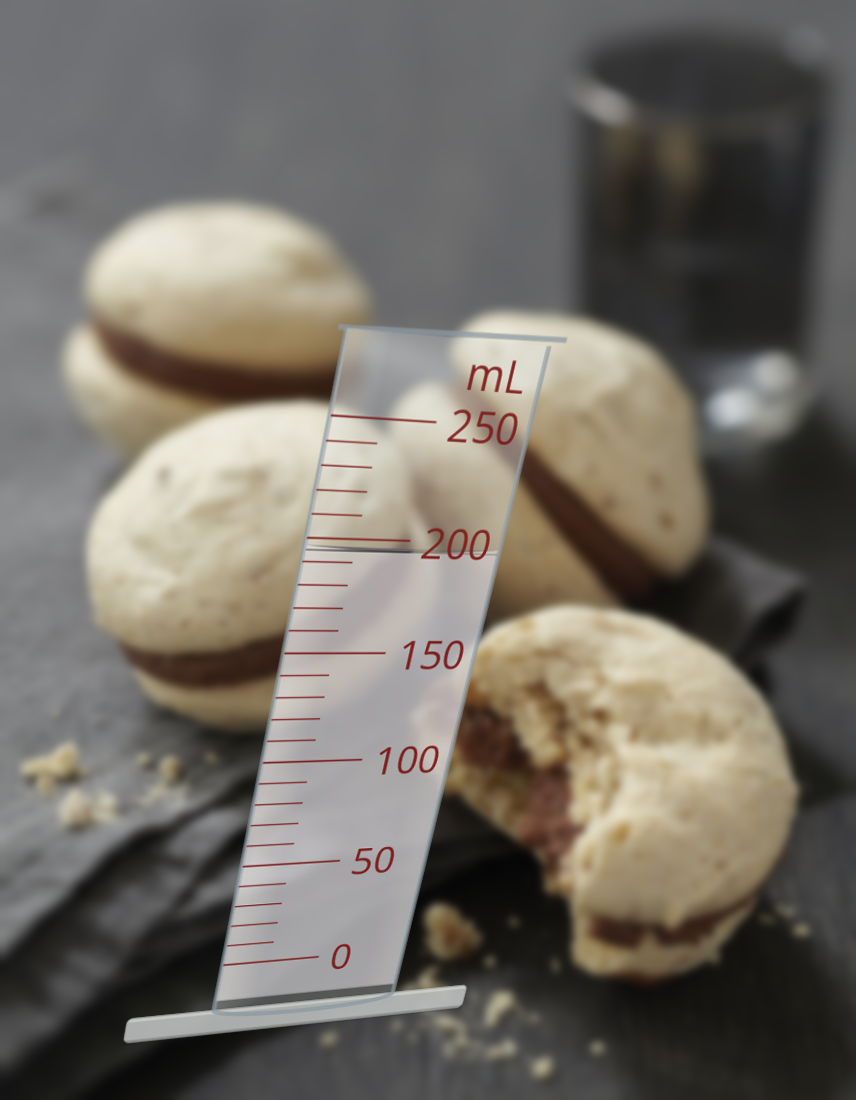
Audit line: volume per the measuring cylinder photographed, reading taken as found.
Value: 195 mL
